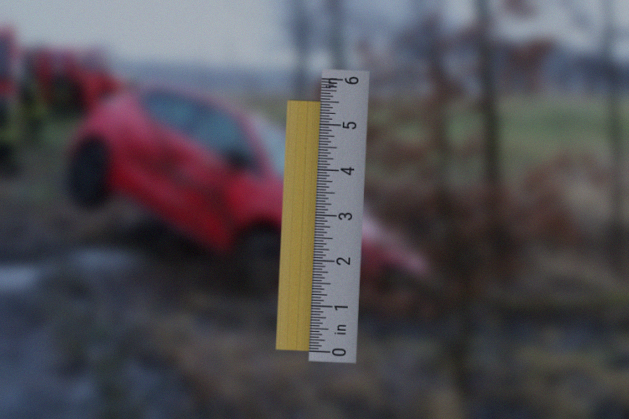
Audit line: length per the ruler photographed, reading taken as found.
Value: 5.5 in
